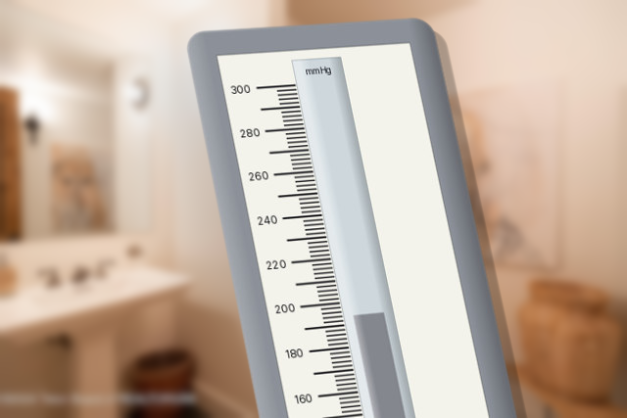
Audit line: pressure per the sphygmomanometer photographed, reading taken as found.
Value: 194 mmHg
